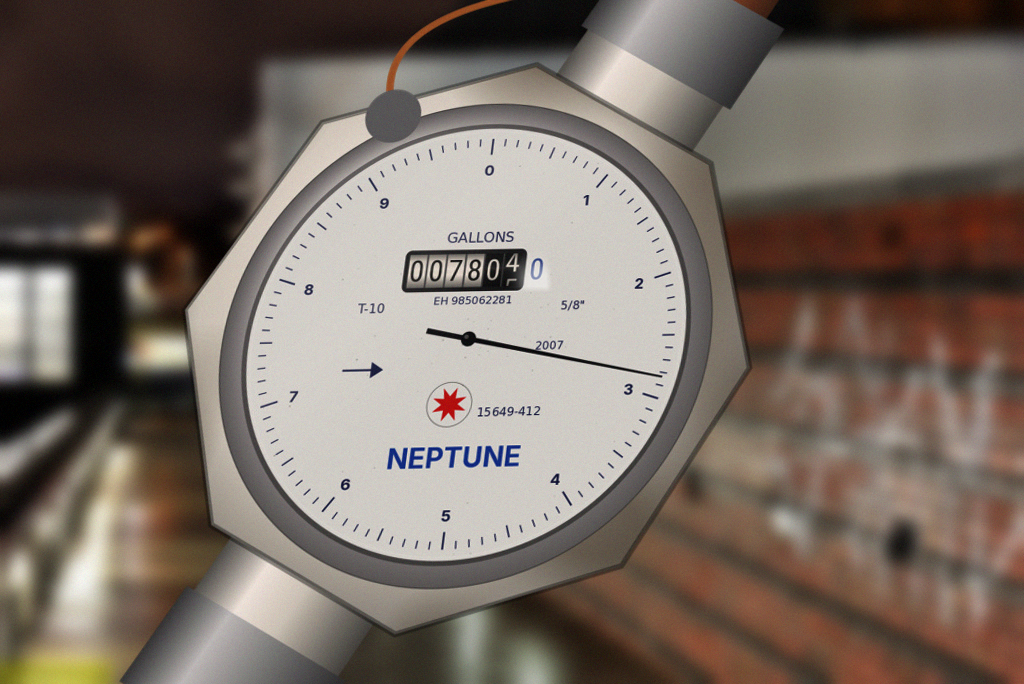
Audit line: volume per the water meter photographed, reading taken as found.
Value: 78042.8 gal
